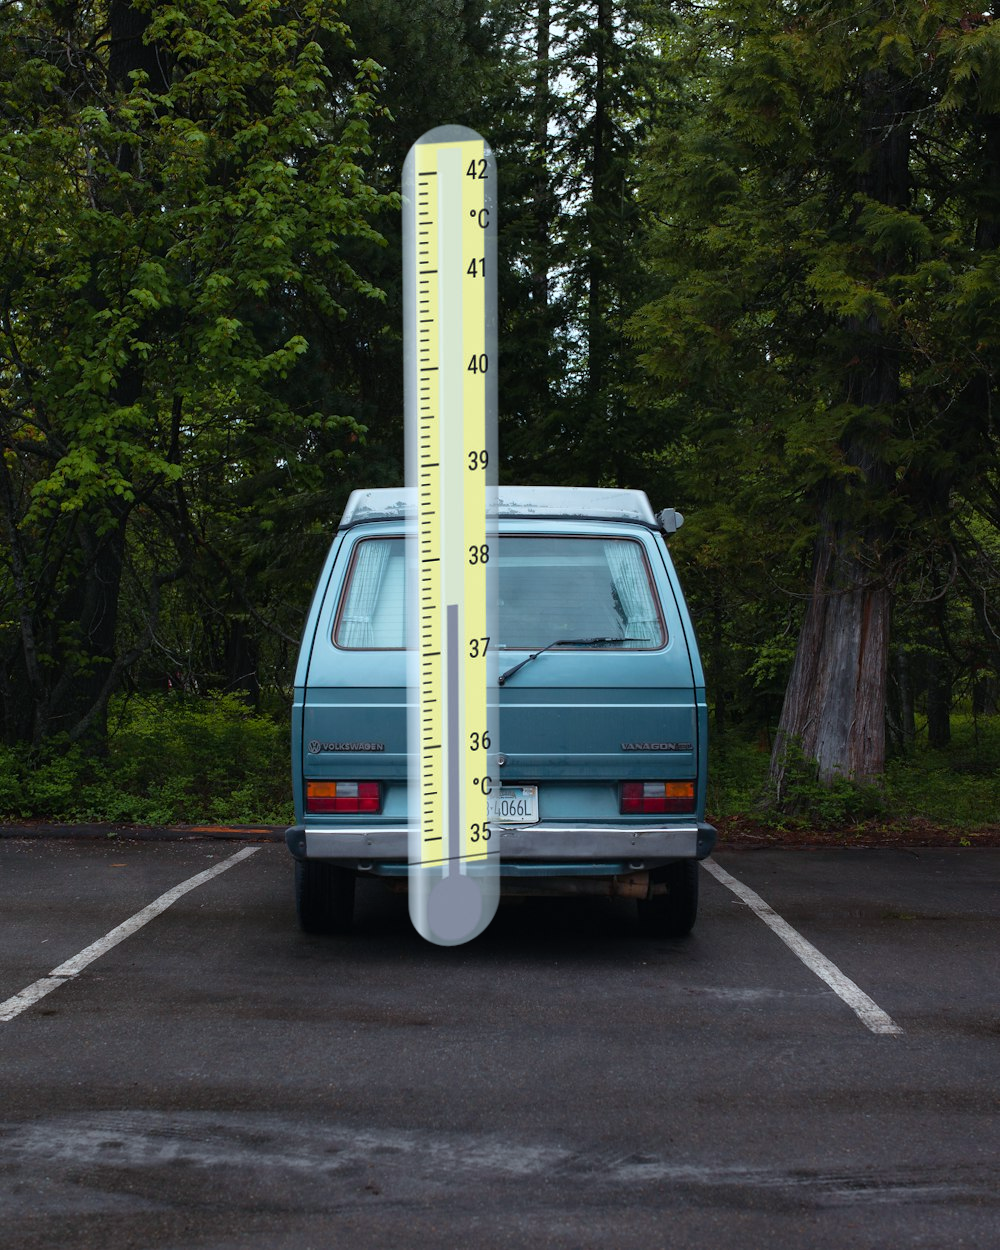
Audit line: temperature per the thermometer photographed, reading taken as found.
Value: 37.5 °C
